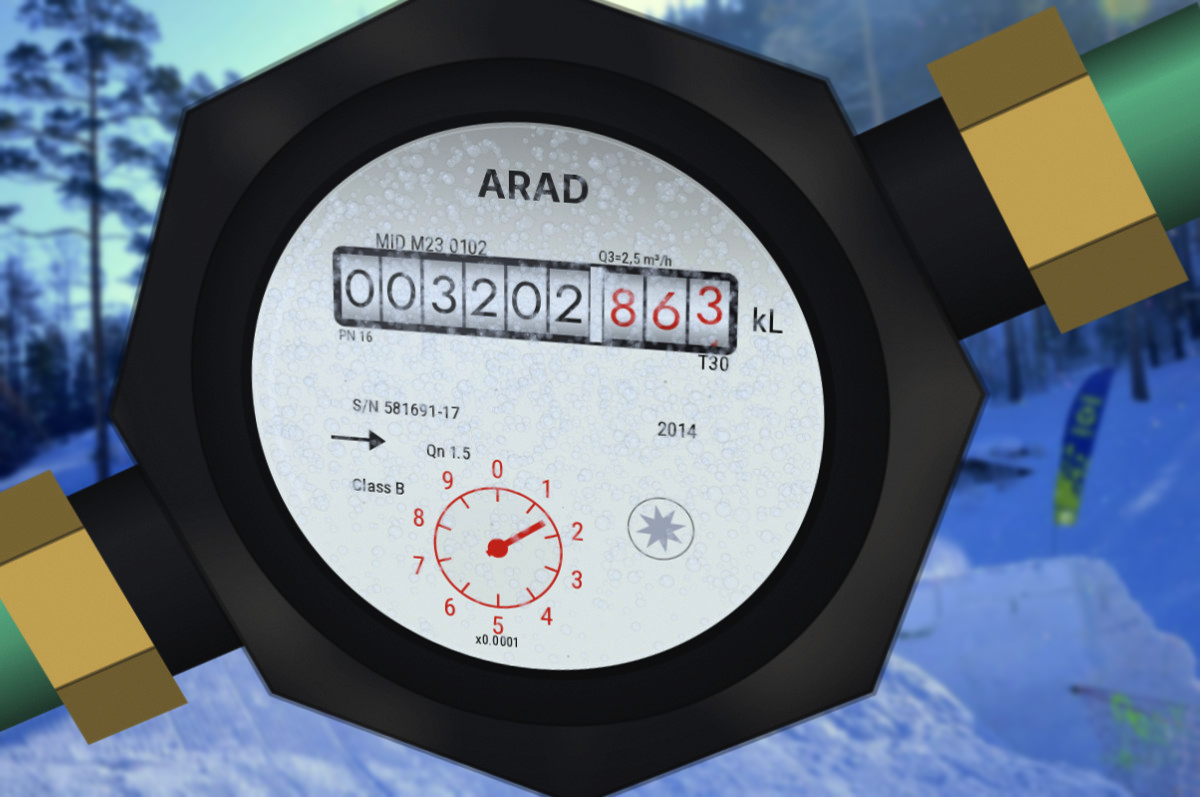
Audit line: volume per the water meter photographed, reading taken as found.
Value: 3202.8631 kL
